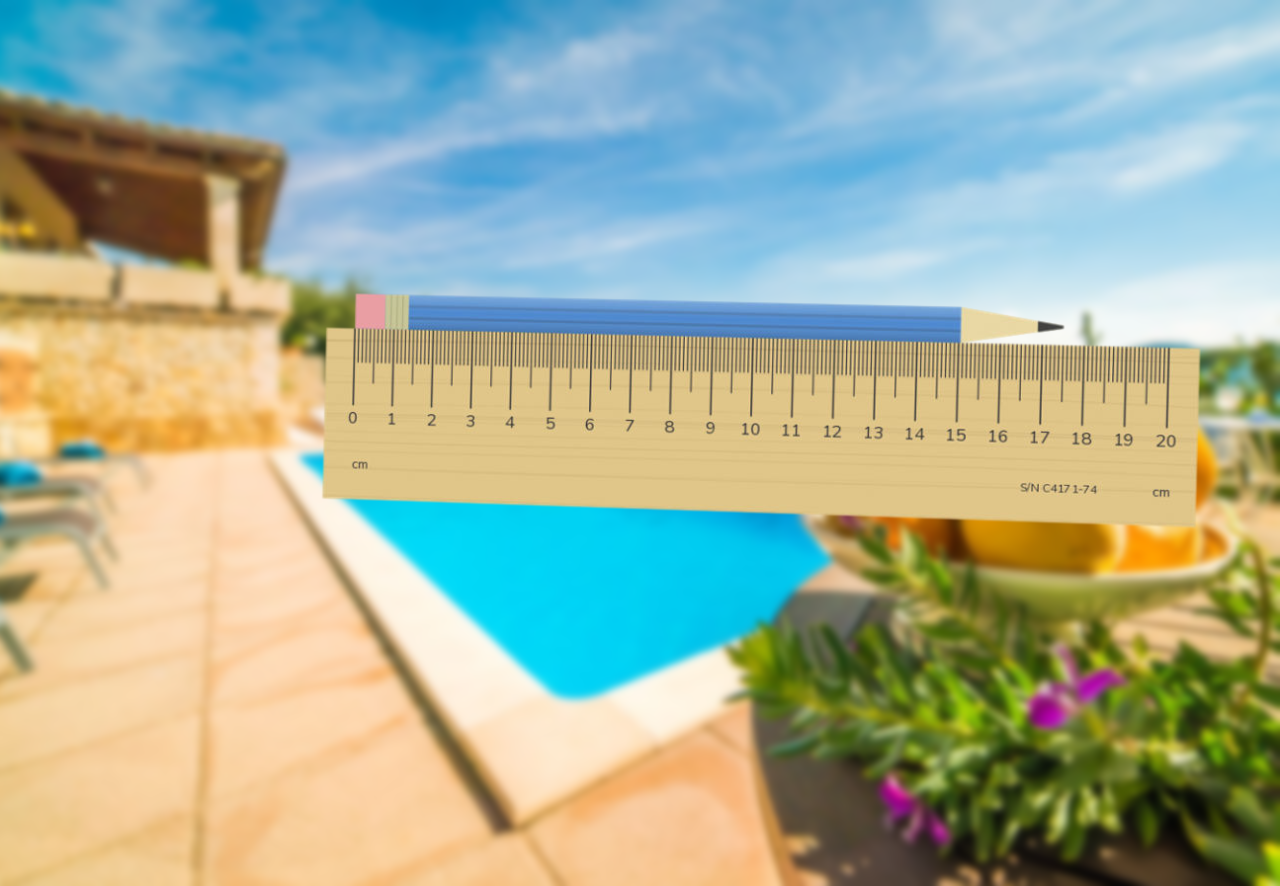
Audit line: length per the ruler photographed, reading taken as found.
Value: 17.5 cm
